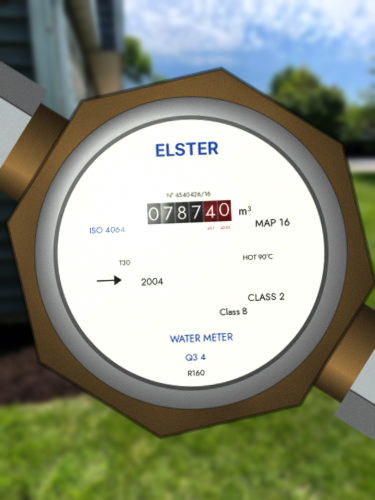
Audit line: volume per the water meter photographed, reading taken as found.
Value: 787.40 m³
